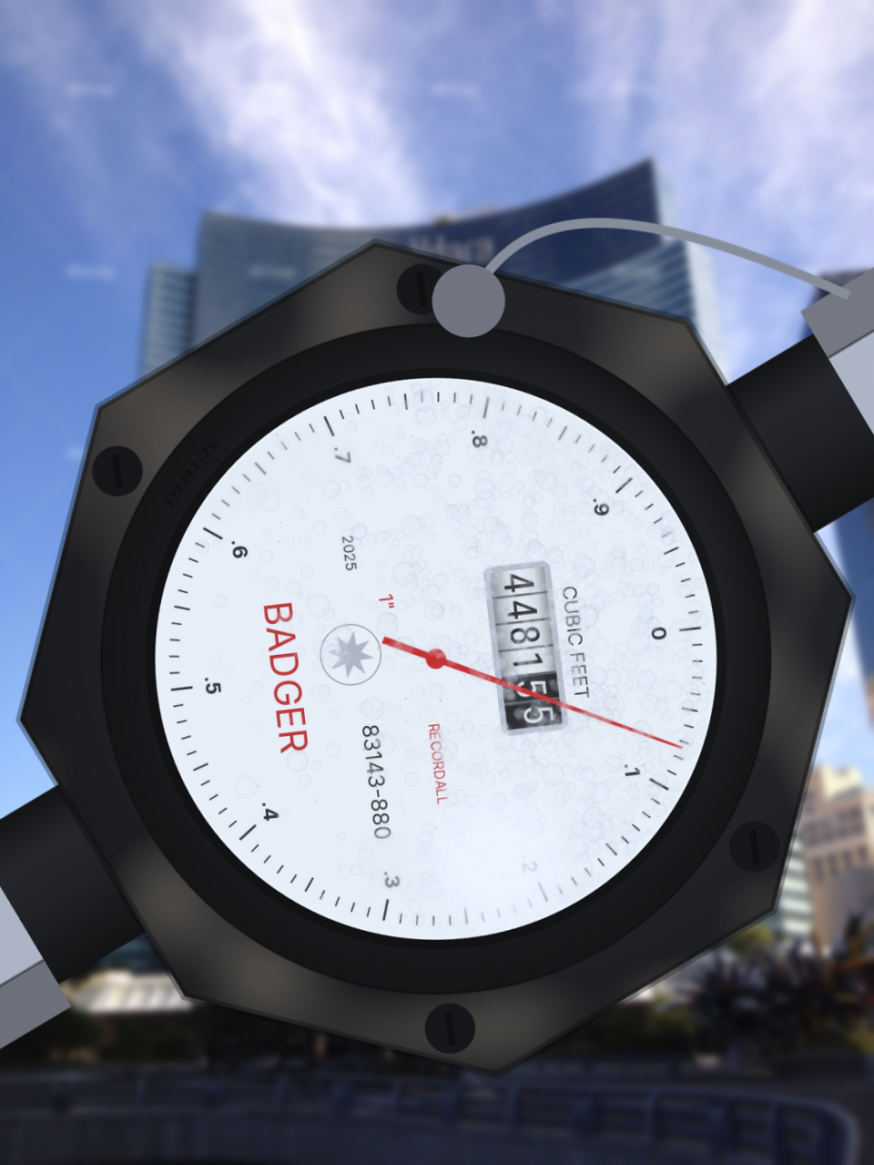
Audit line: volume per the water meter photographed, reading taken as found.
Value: 448155.07 ft³
